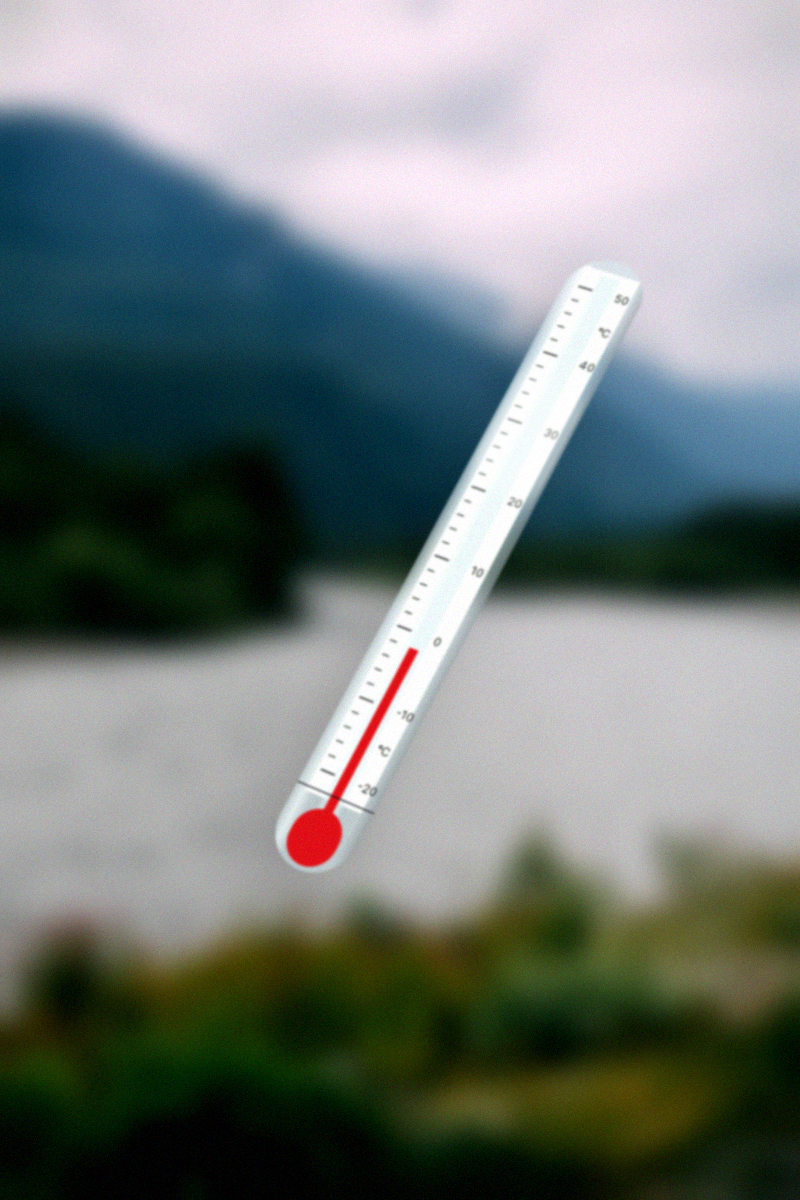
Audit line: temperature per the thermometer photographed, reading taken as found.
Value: -2 °C
